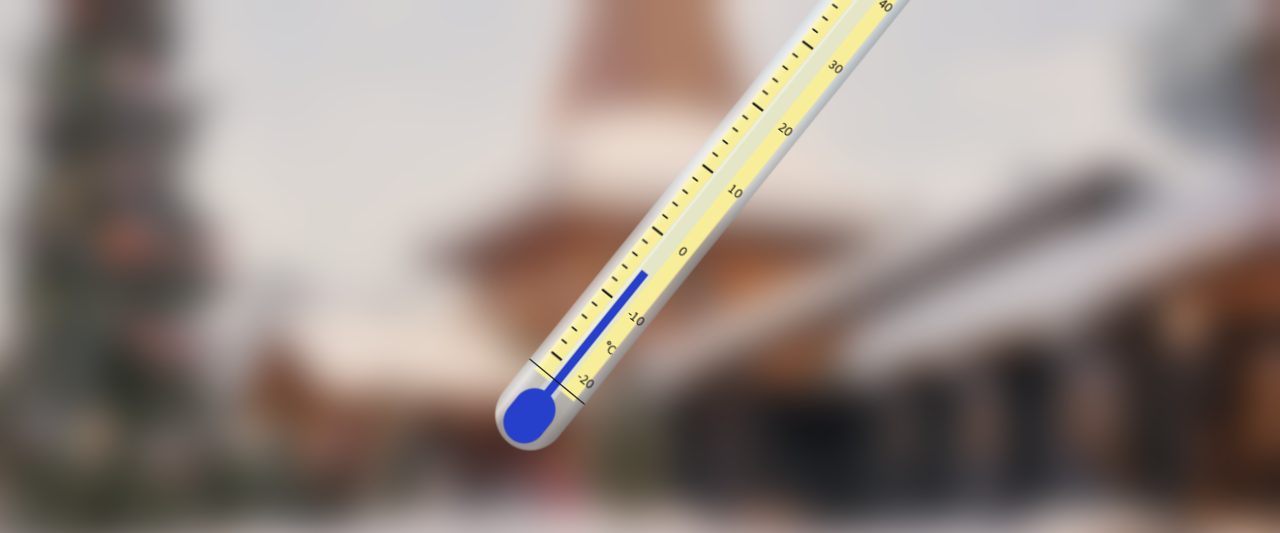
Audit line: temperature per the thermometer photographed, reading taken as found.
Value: -5 °C
